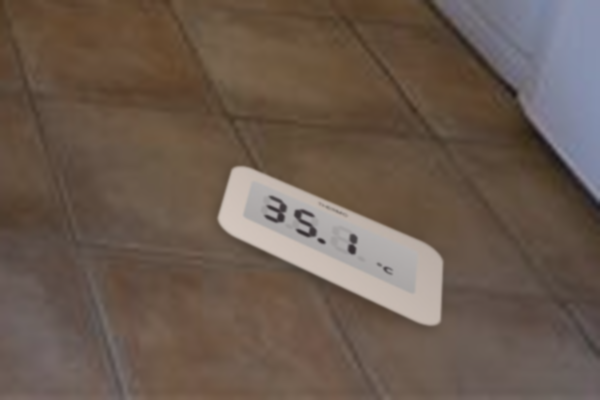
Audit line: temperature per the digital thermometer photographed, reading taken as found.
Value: 35.1 °C
